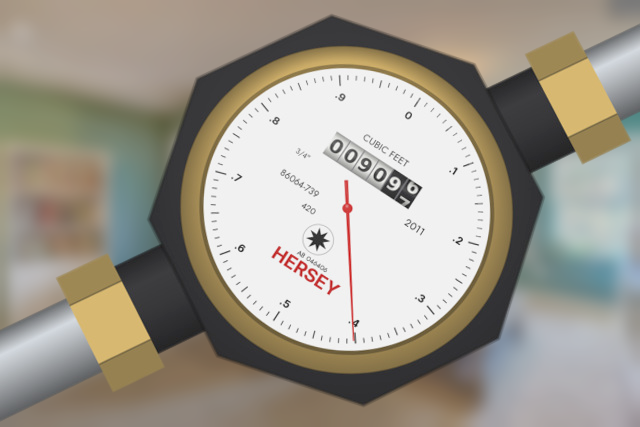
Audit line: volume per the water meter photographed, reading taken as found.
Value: 9096.40 ft³
